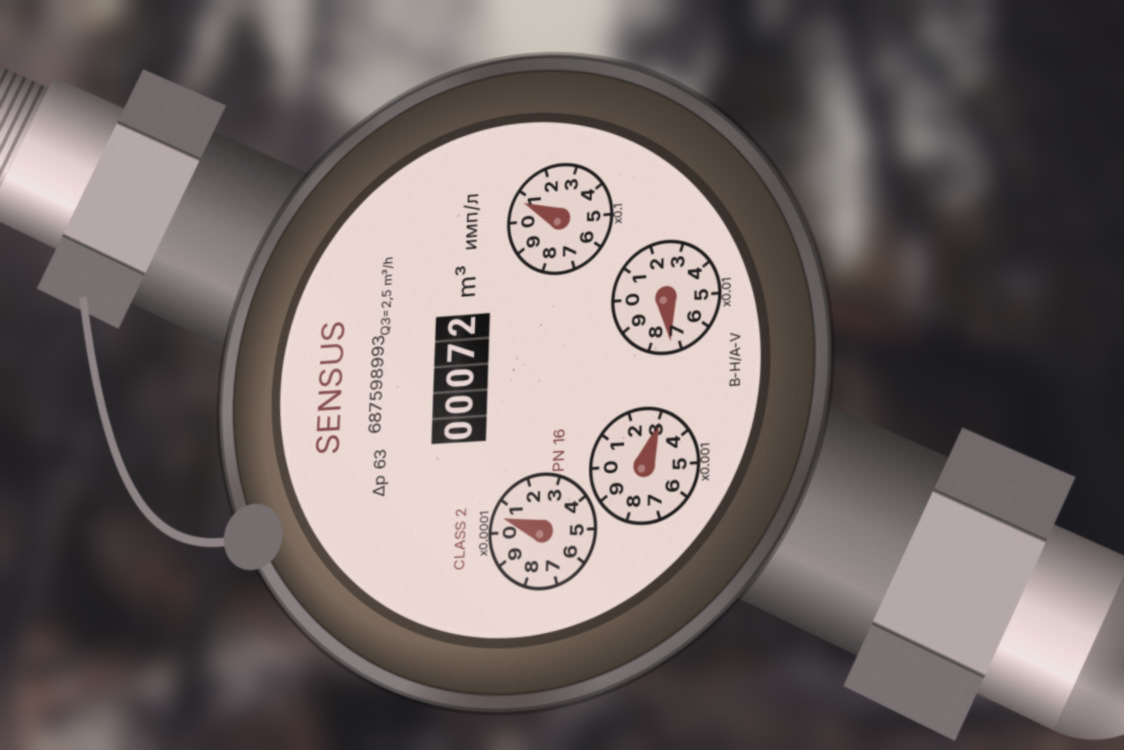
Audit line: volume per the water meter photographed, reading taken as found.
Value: 72.0730 m³
